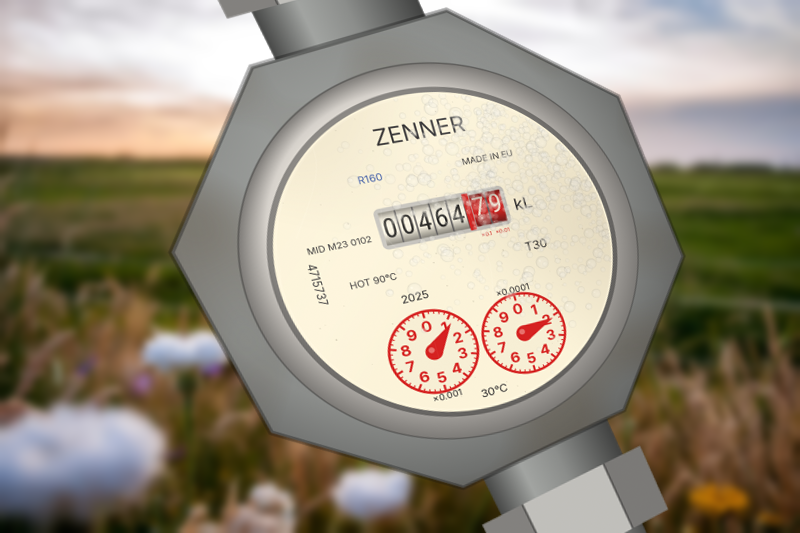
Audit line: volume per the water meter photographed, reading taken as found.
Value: 464.7912 kL
